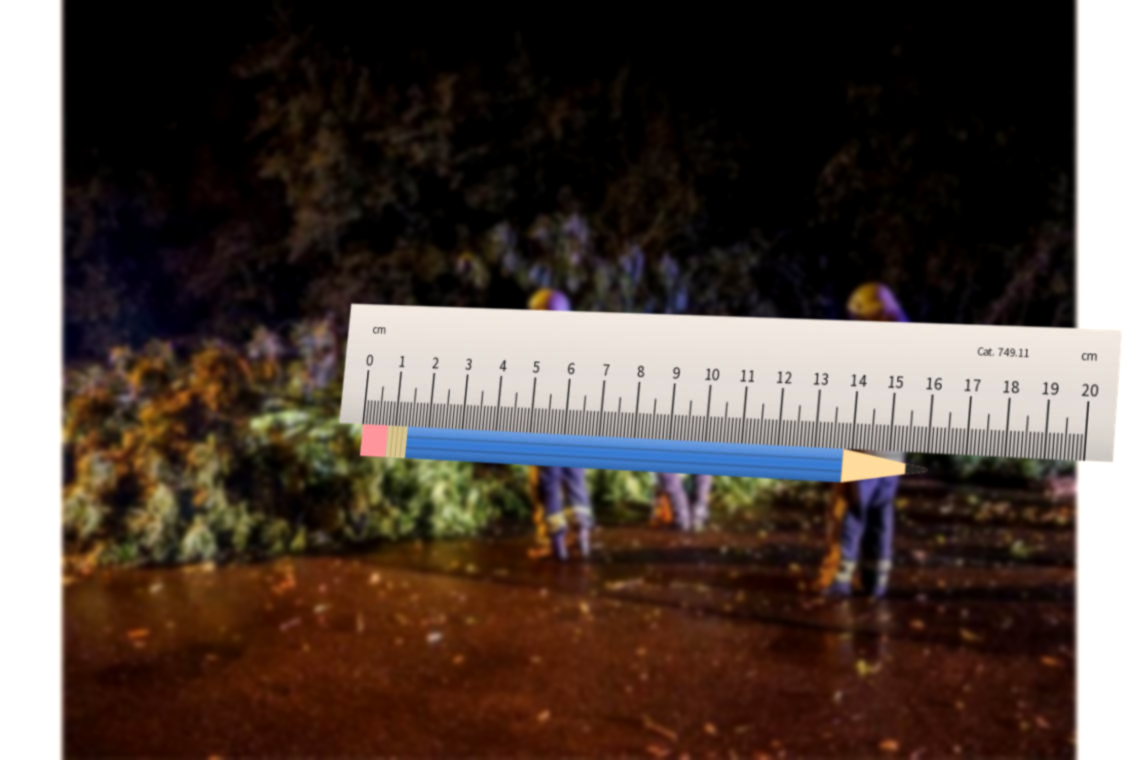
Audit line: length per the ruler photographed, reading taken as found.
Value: 16 cm
